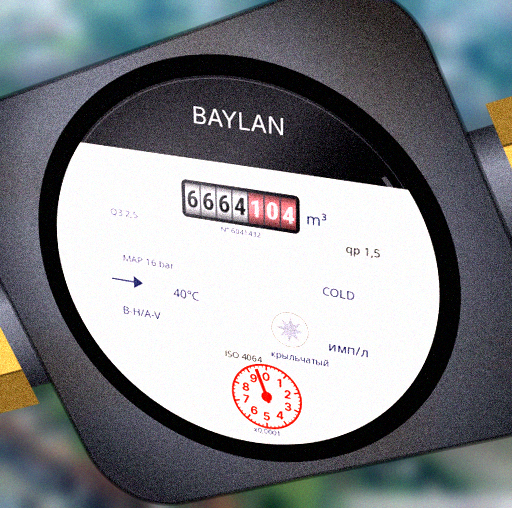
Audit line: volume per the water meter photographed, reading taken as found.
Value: 6664.1039 m³
